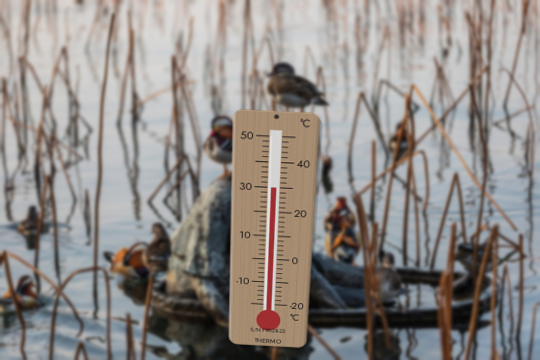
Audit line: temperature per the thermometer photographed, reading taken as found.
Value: 30 °C
